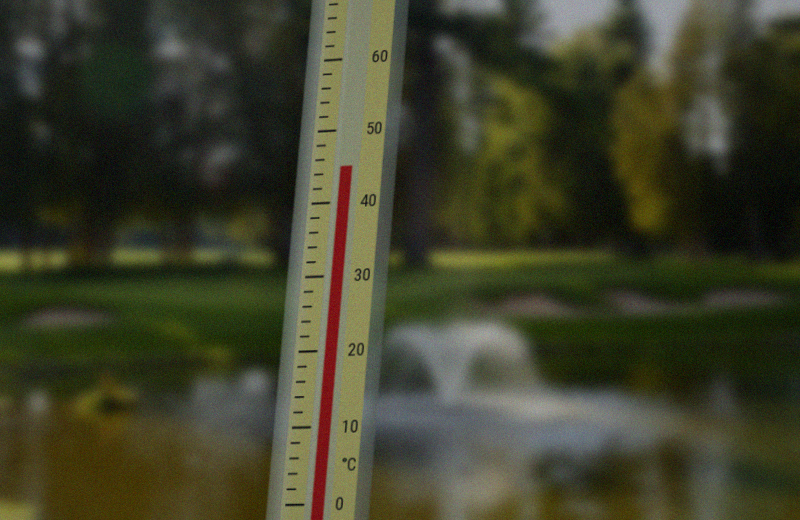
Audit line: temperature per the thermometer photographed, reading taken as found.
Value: 45 °C
